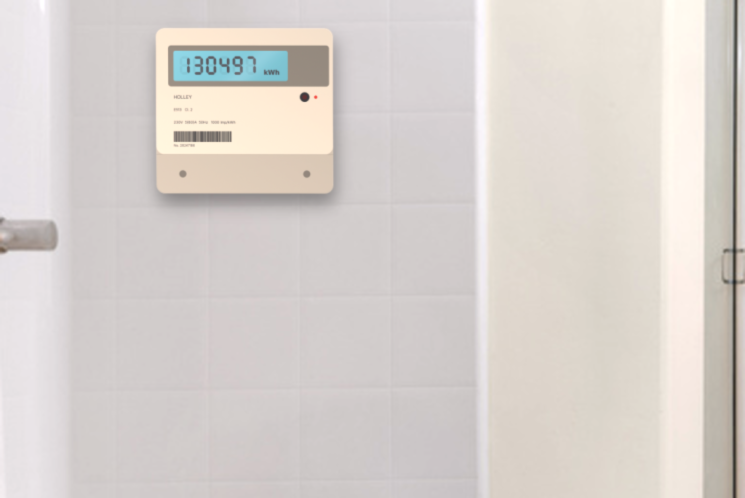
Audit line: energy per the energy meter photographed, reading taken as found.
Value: 130497 kWh
